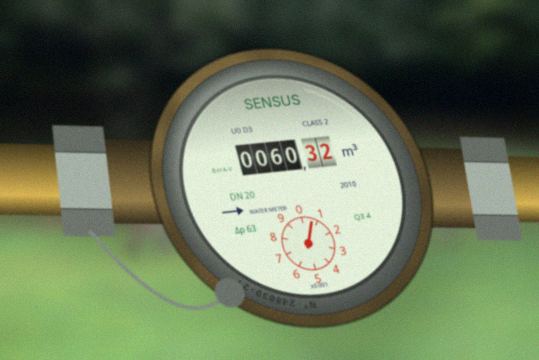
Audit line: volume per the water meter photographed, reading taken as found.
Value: 60.320 m³
